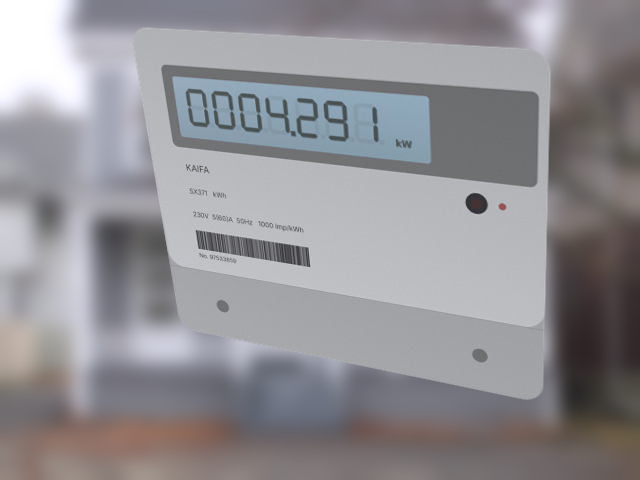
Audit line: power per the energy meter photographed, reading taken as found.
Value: 4.291 kW
